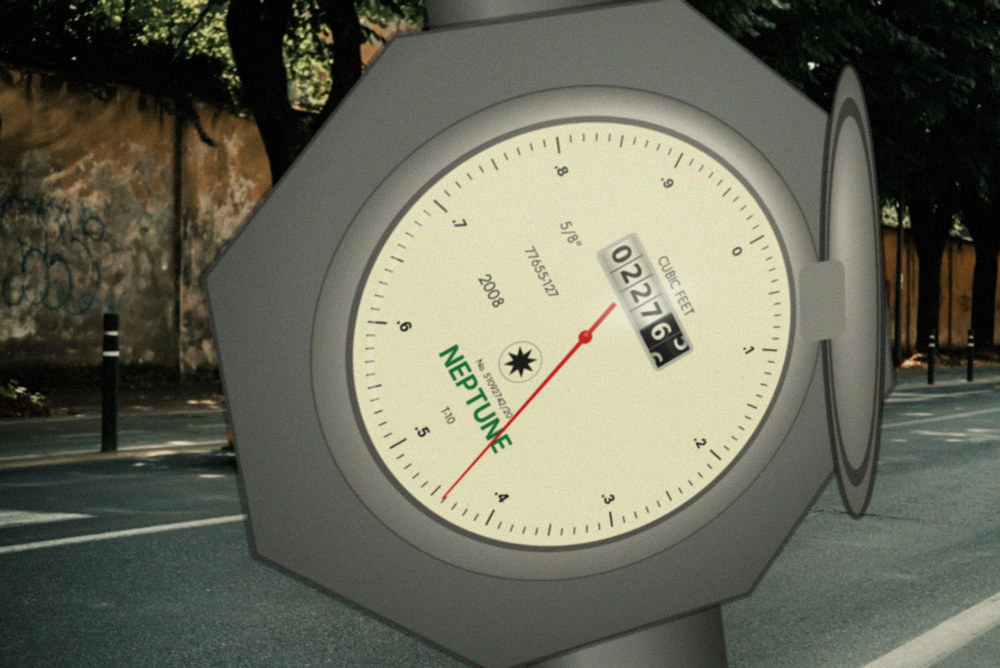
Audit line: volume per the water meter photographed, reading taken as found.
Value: 22765.44 ft³
